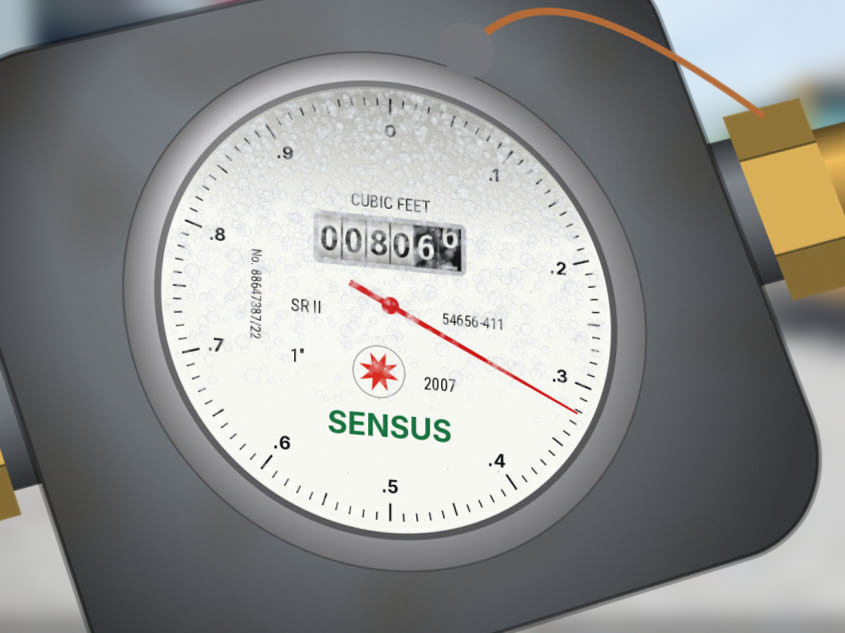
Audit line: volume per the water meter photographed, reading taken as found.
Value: 8066.32 ft³
